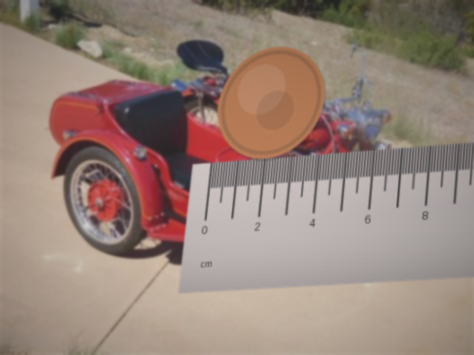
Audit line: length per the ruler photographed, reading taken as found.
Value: 4 cm
